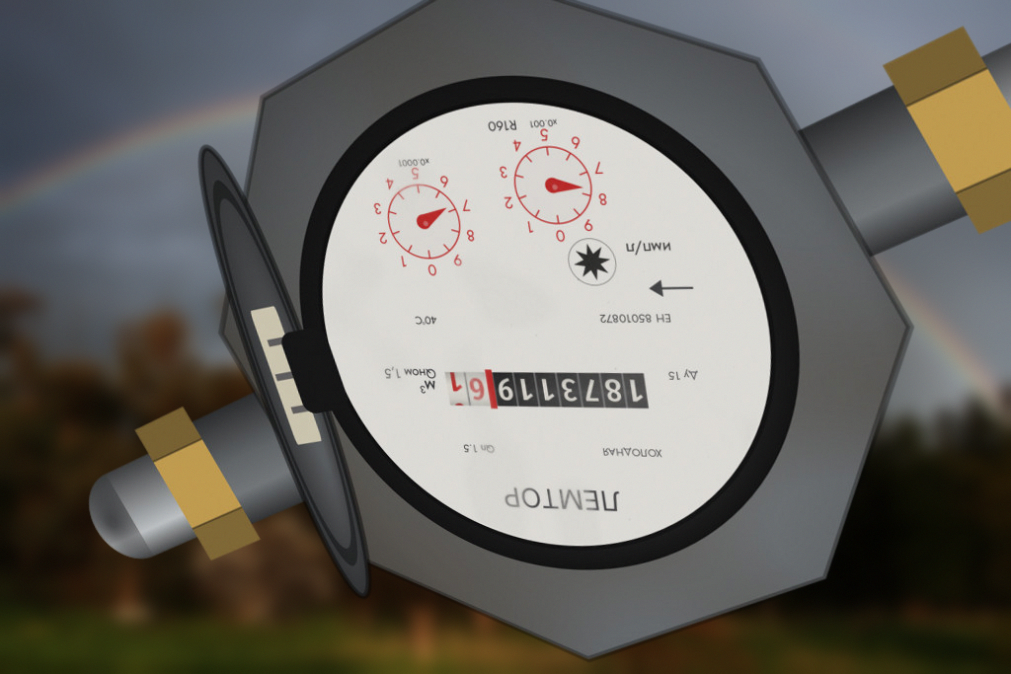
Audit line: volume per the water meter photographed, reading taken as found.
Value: 1873119.6076 m³
